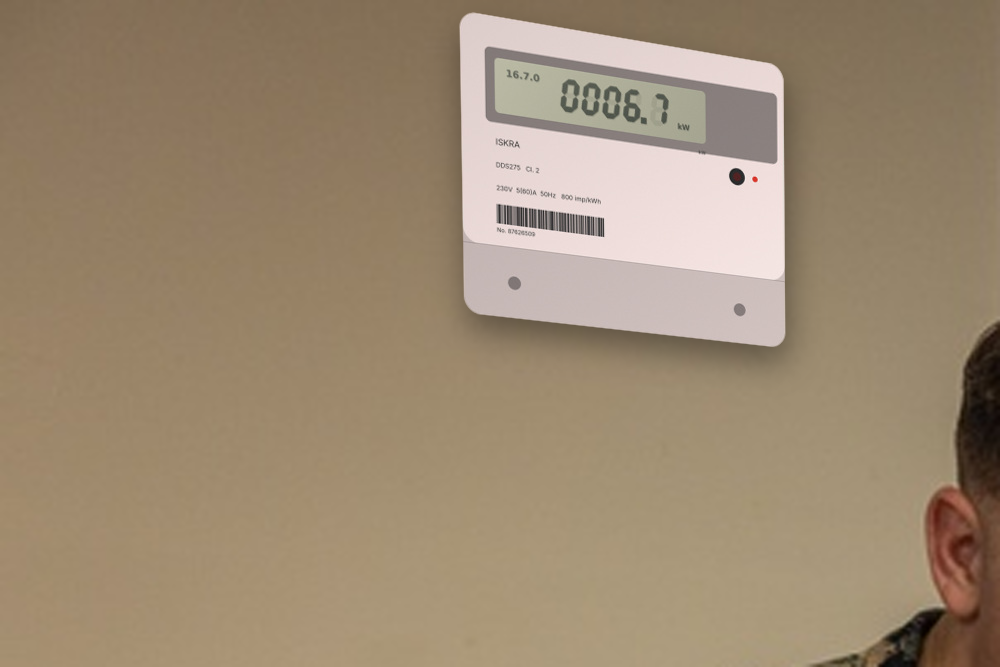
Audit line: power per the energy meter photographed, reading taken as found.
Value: 6.7 kW
